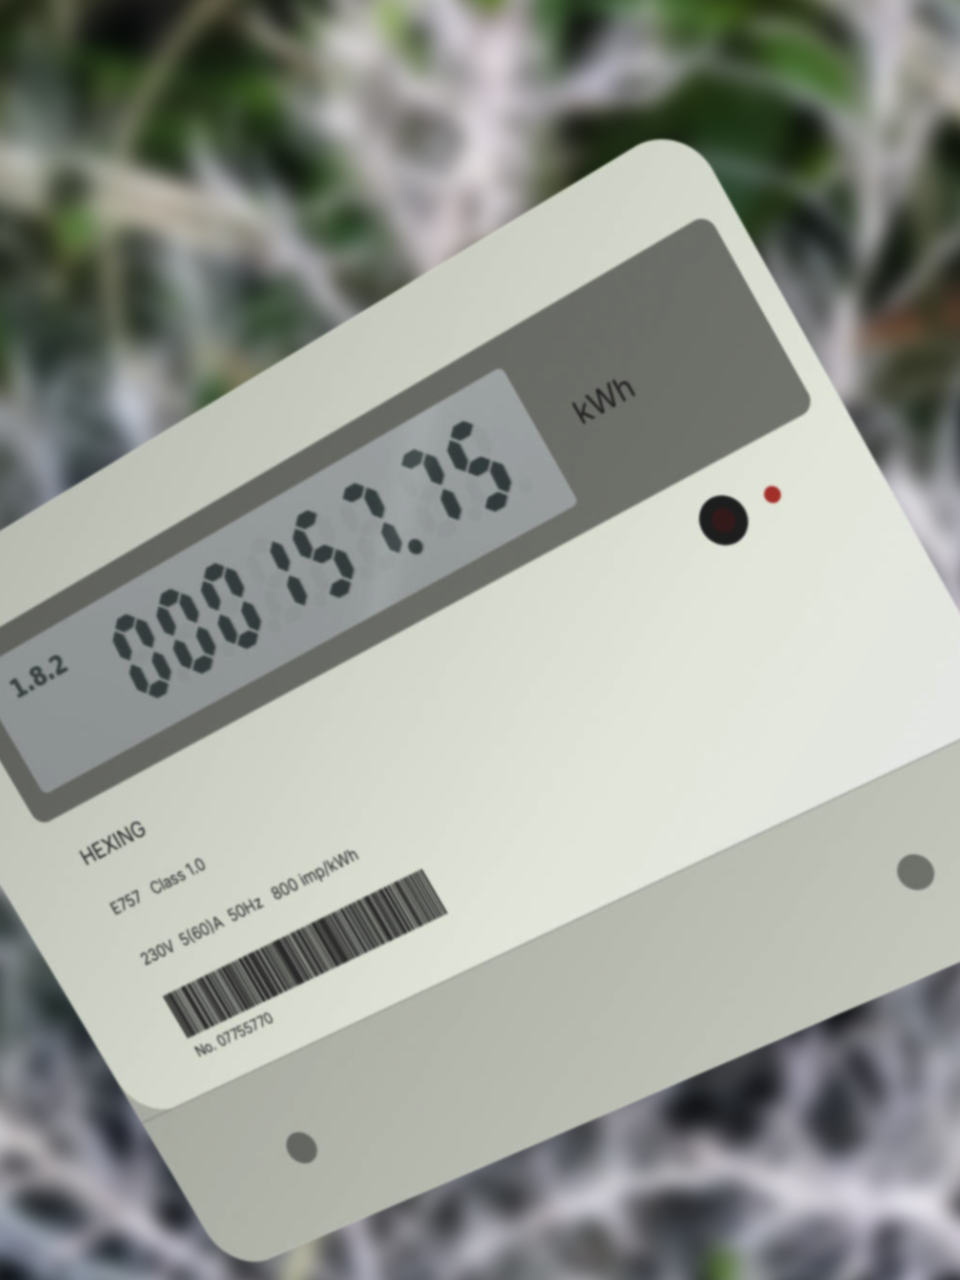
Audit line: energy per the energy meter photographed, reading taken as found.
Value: 157.75 kWh
